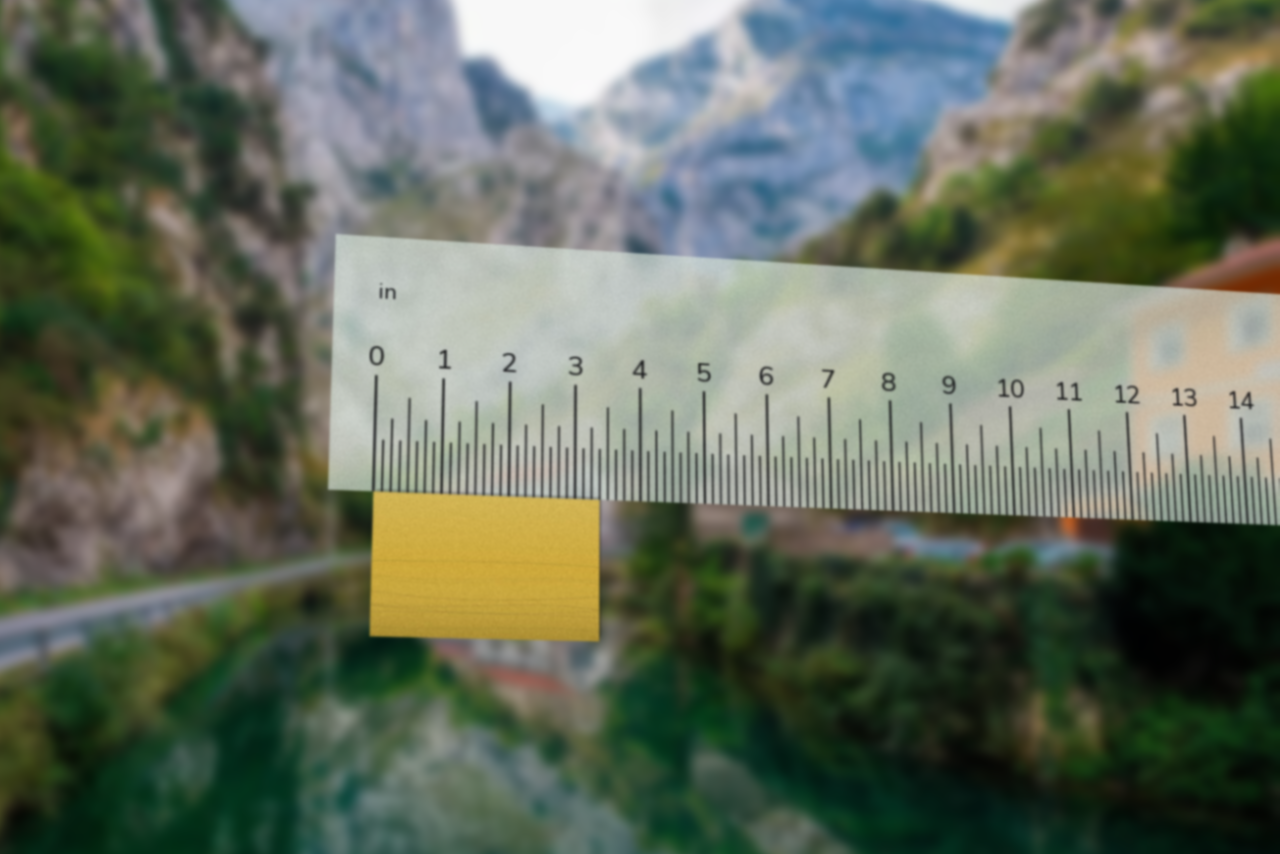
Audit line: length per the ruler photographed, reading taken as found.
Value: 3.375 in
